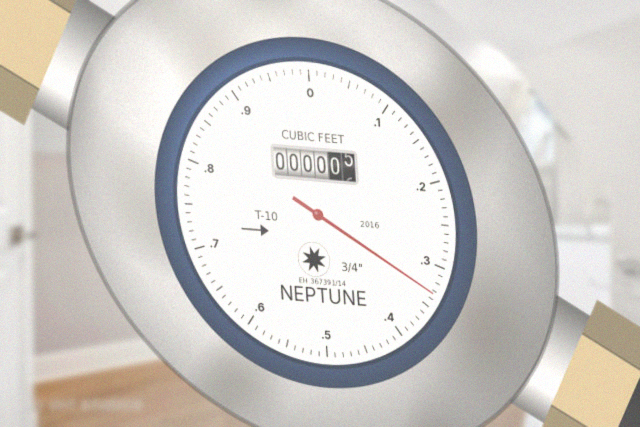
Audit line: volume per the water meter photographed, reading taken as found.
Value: 5.33 ft³
